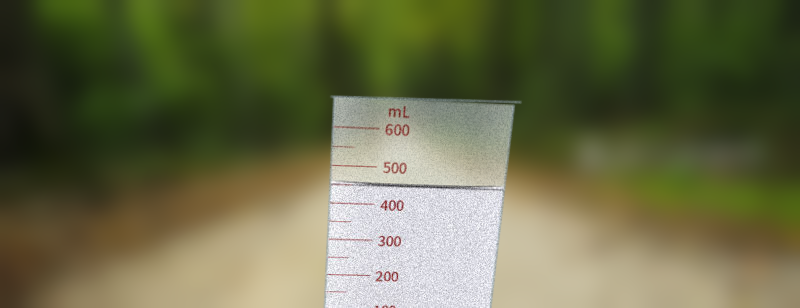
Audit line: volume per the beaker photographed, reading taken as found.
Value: 450 mL
